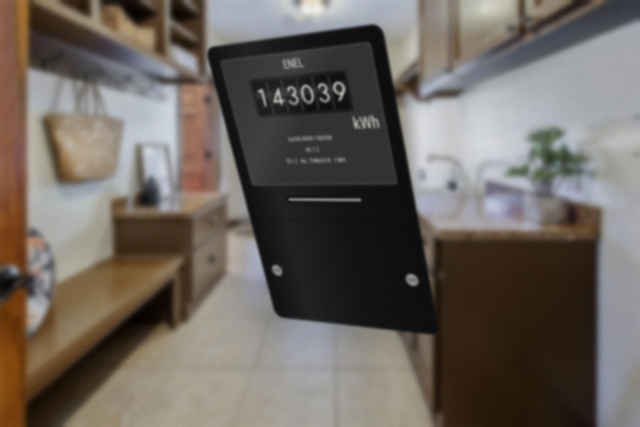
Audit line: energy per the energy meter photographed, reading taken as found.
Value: 143039 kWh
